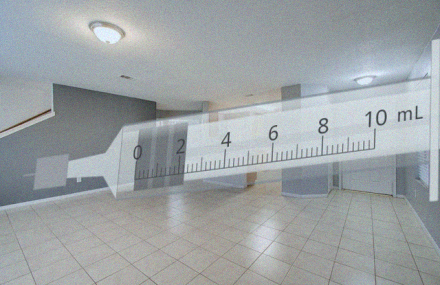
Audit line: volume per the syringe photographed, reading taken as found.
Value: 0 mL
